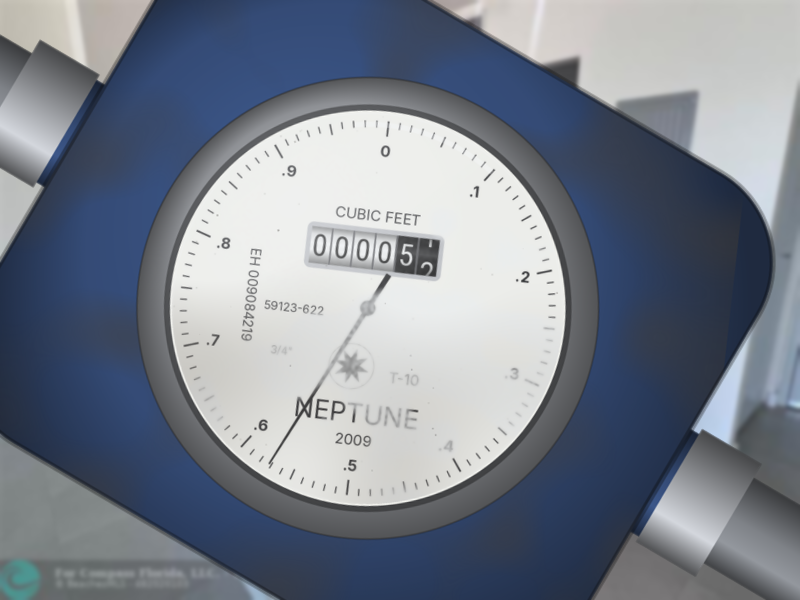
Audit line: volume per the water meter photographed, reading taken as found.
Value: 51.57 ft³
